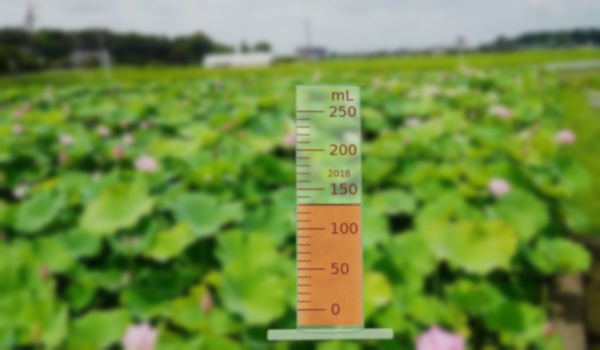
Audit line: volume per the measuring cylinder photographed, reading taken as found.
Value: 130 mL
